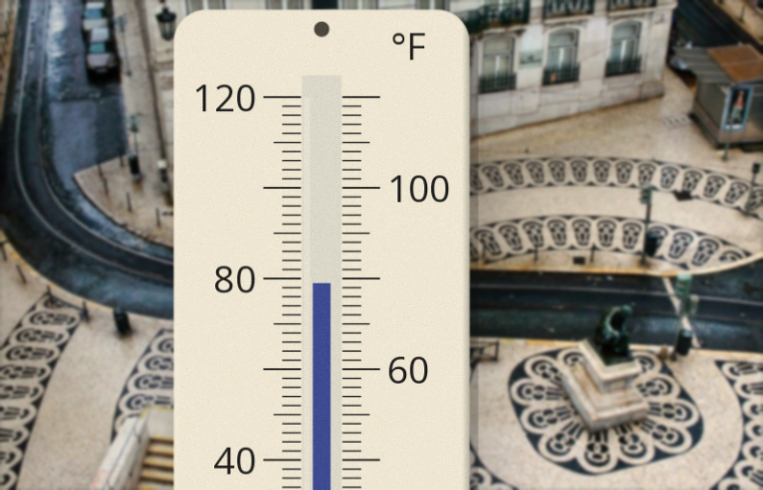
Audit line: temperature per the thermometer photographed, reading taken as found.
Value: 79 °F
